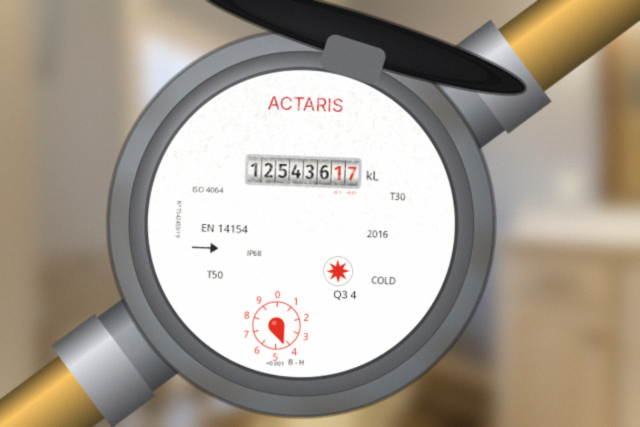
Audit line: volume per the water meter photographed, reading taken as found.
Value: 125436.174 kL
